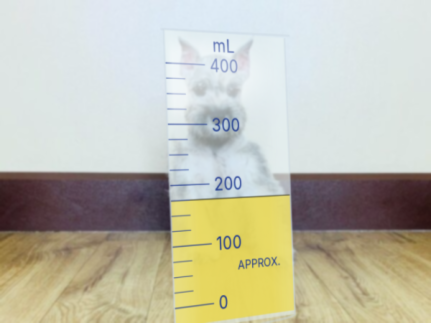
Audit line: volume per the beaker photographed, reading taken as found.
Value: 175 mL
